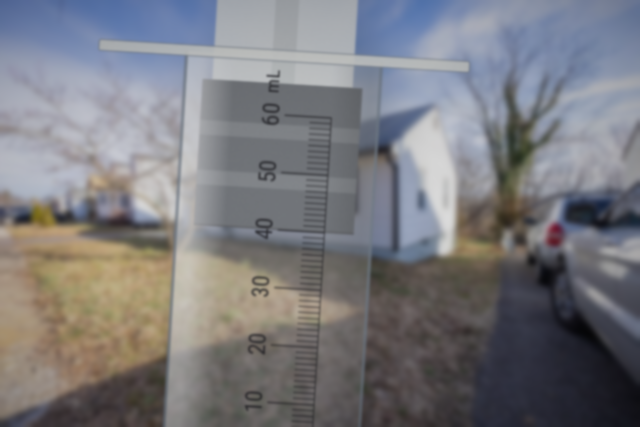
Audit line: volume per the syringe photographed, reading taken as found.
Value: 40 mL
